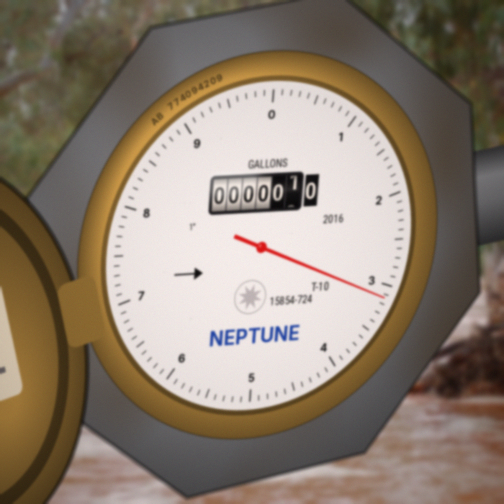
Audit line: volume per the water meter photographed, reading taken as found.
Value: 13.1 gal
